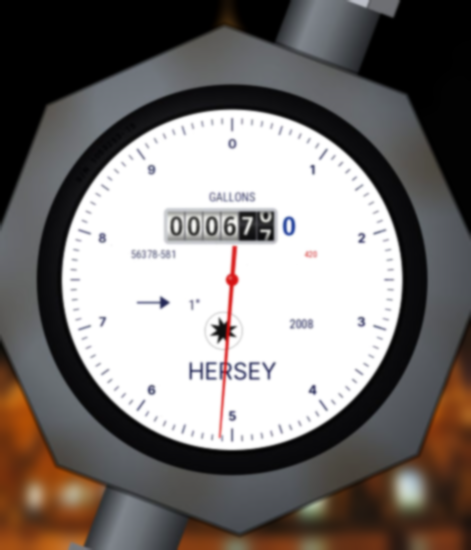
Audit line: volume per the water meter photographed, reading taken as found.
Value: 6765.1 gal
